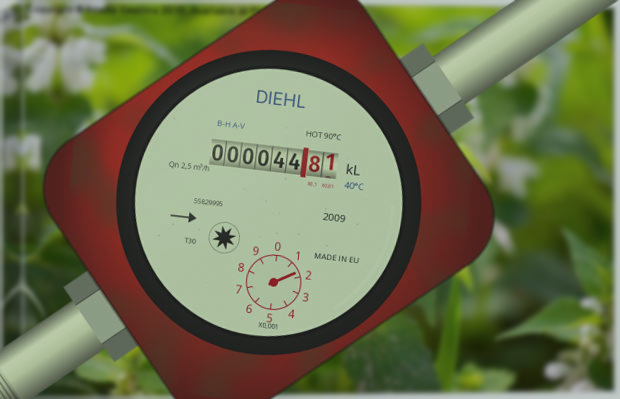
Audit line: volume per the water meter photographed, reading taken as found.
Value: 44.811 kL
